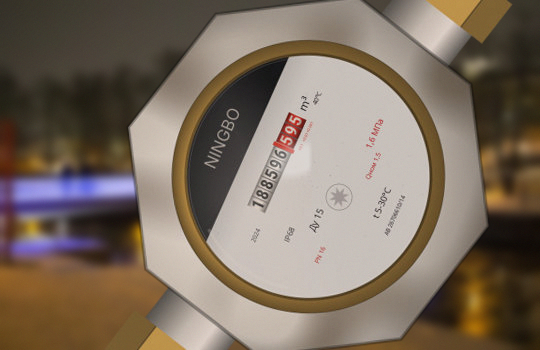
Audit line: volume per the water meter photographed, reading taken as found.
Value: 188596.595 m³
